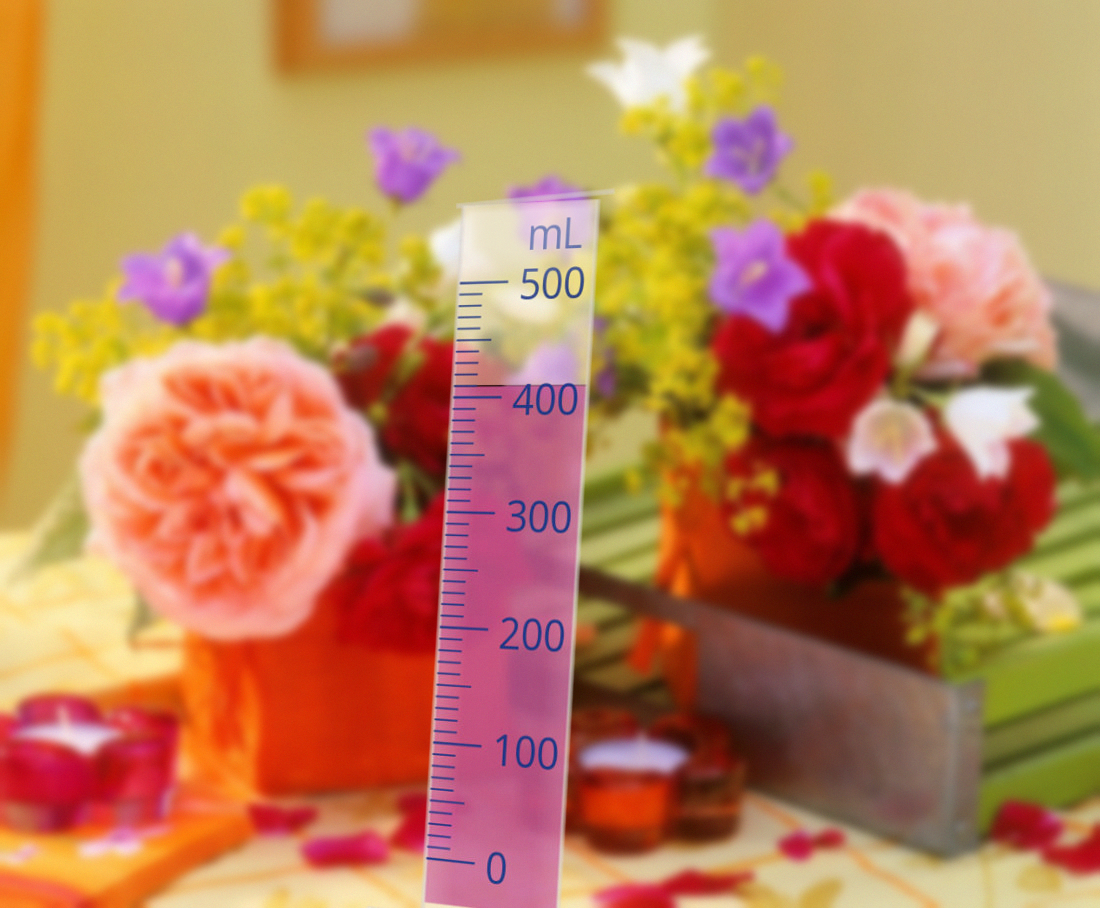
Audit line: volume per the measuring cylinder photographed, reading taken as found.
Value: 410 mL
